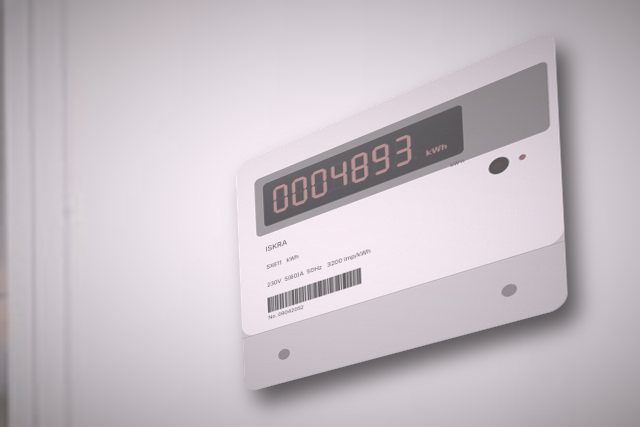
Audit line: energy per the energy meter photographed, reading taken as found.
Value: 4893 kWh
